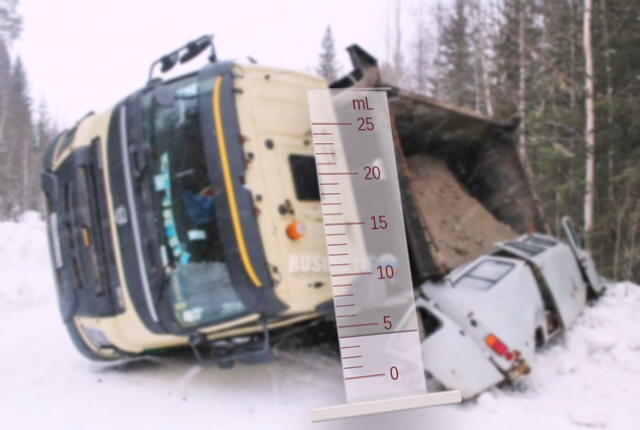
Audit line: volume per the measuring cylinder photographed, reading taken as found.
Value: 4 mL
